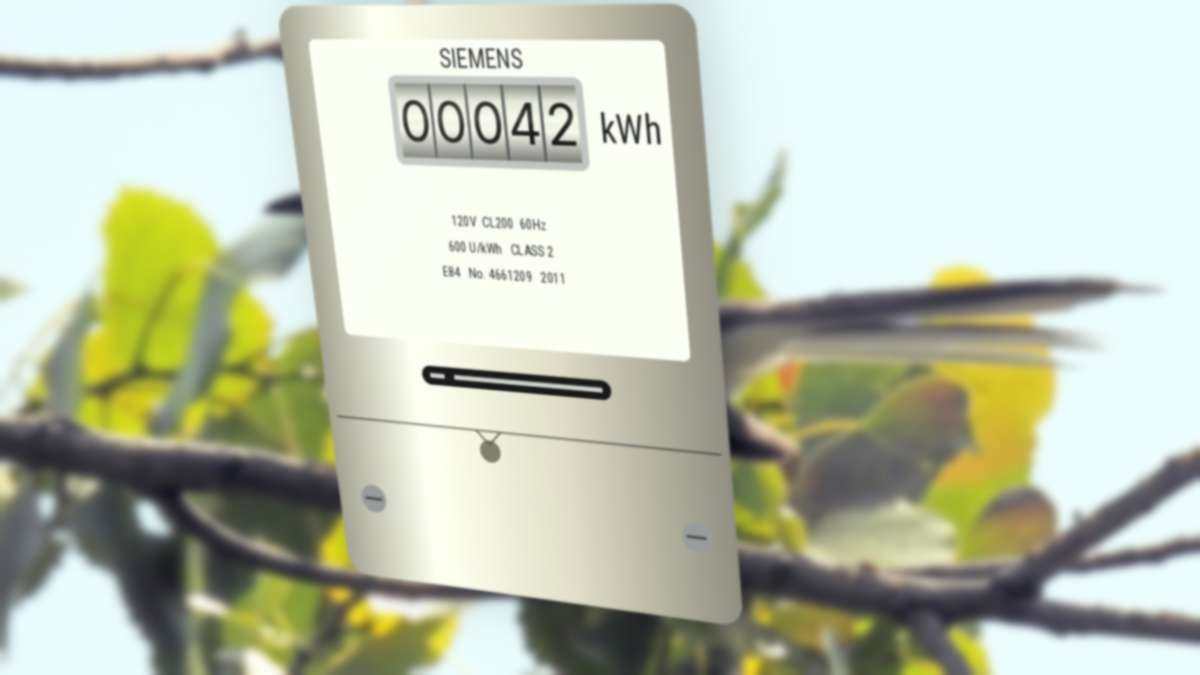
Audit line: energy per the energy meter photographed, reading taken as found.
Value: 42 kWh
